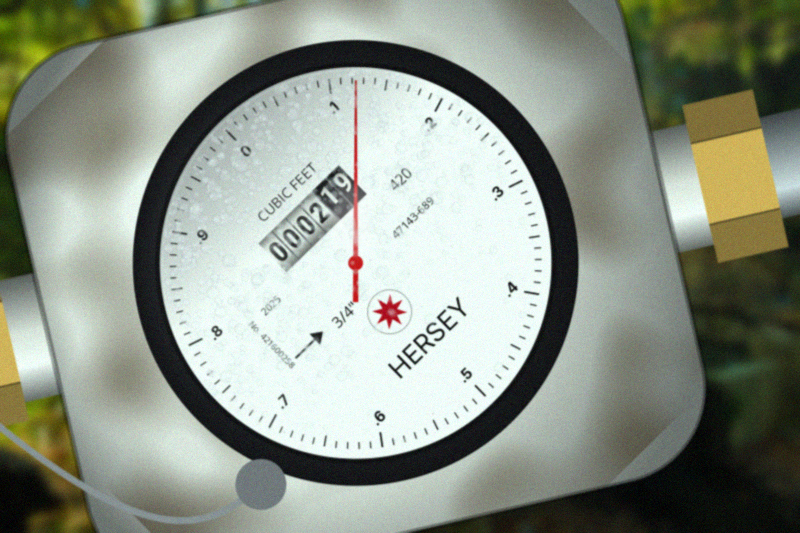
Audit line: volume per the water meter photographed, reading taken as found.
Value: 219.12 ft³
